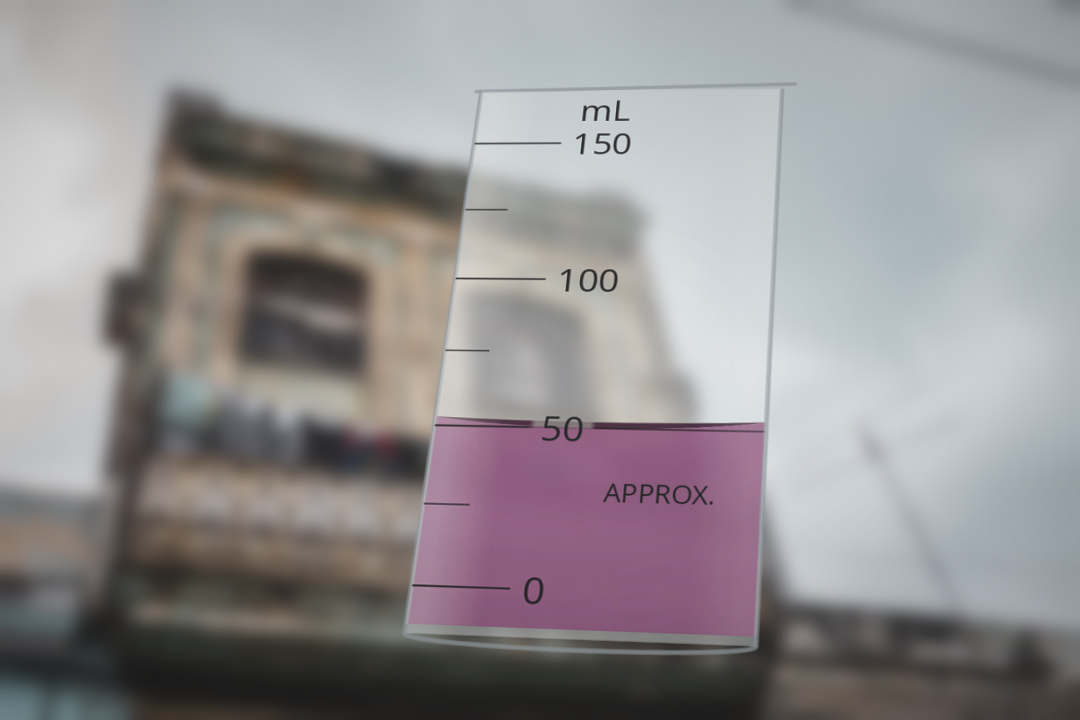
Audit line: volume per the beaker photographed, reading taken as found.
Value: 50 mL
